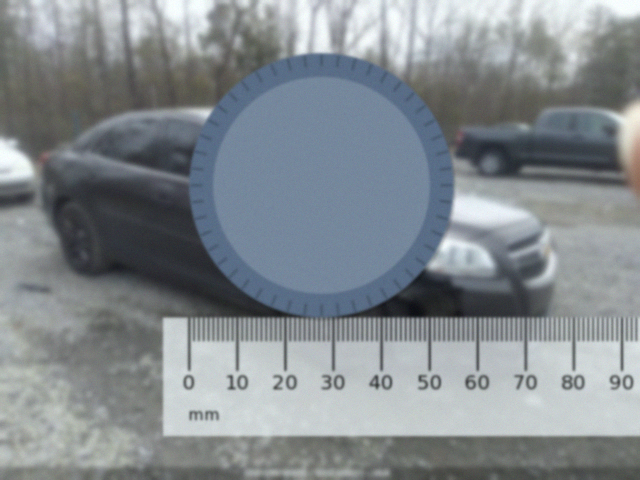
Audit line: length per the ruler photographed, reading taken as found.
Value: 55 mm
